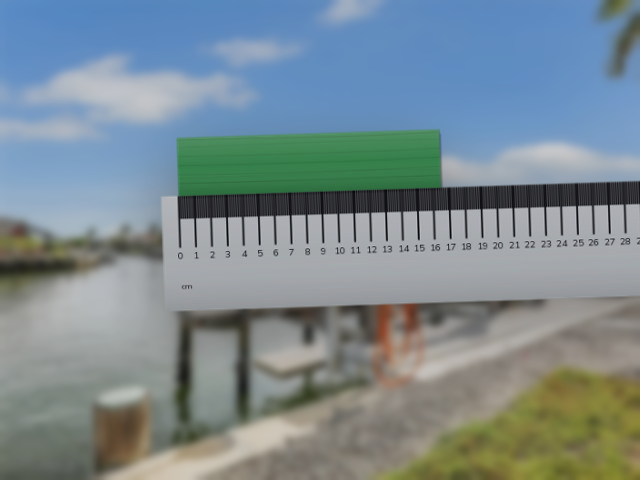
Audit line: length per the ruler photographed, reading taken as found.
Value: 16.5 cm
